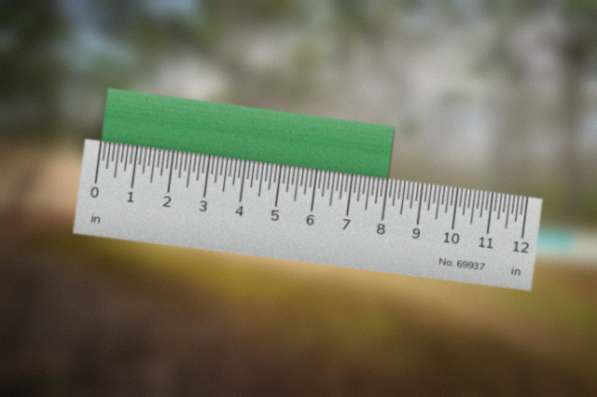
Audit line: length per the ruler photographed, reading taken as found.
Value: 8 in
